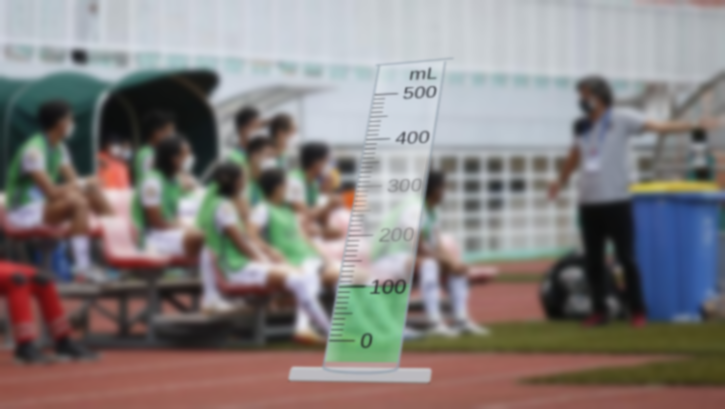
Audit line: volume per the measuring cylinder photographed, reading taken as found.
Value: 100 mL
